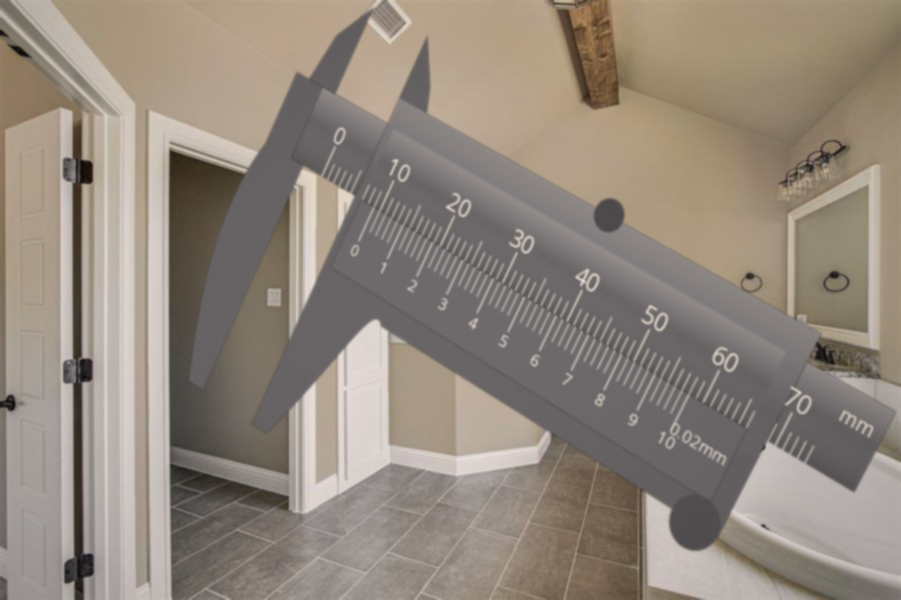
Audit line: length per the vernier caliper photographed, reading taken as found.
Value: 9.0 mm
